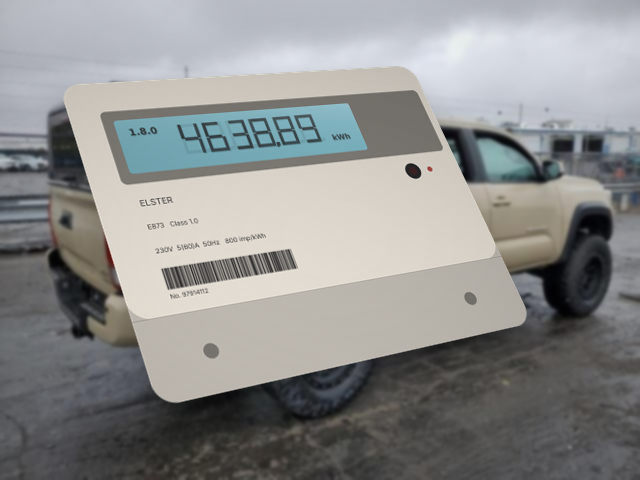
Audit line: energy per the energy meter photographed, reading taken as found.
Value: 4638.89 kWh
